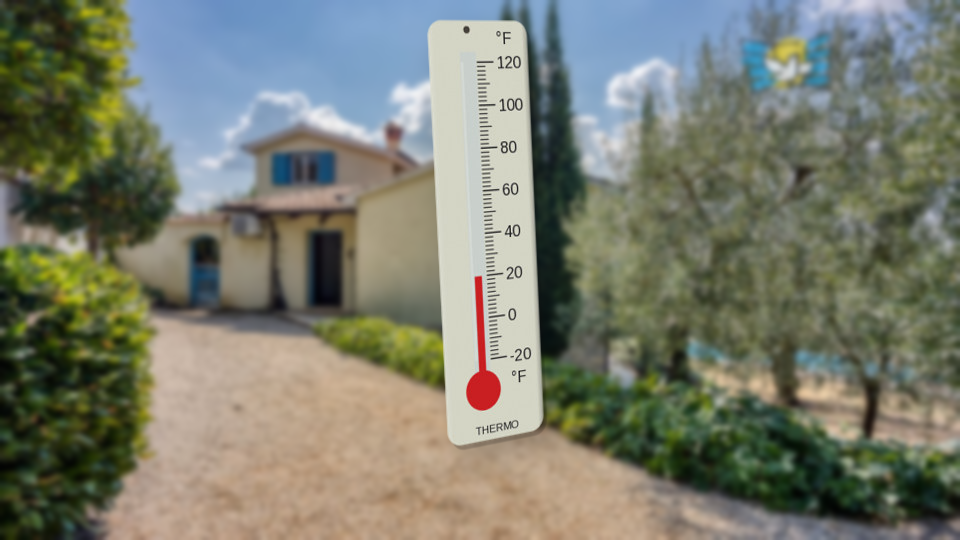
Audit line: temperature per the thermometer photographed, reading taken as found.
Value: 20 °F
